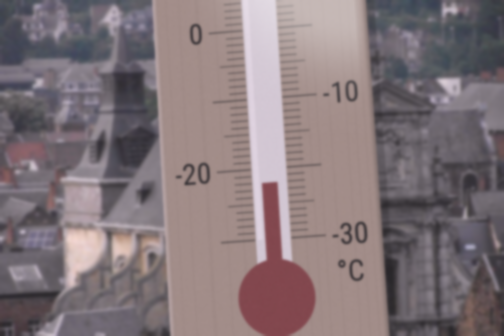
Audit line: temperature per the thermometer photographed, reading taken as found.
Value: -22 °C
